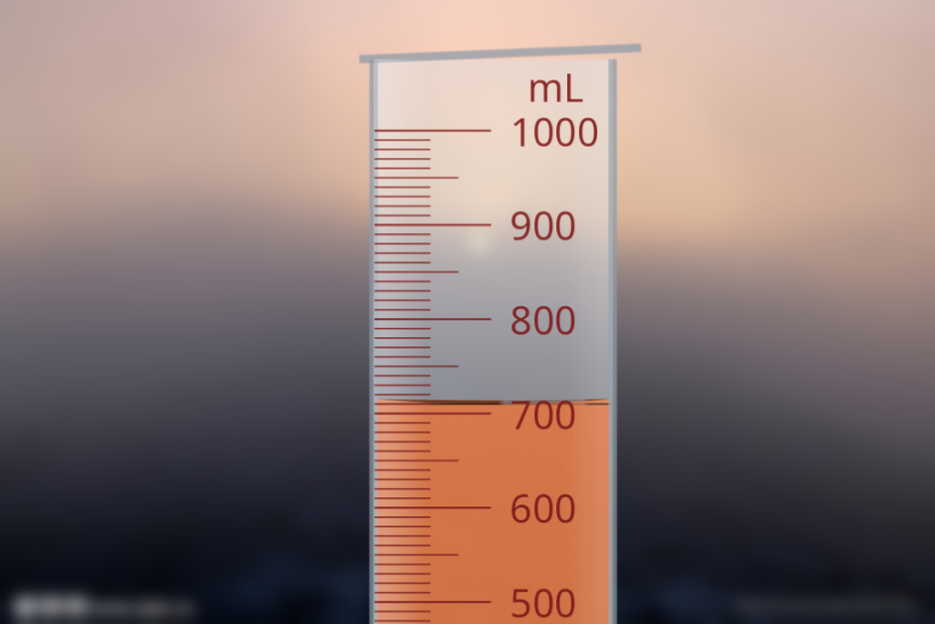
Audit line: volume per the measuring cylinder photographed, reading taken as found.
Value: 710 mL
